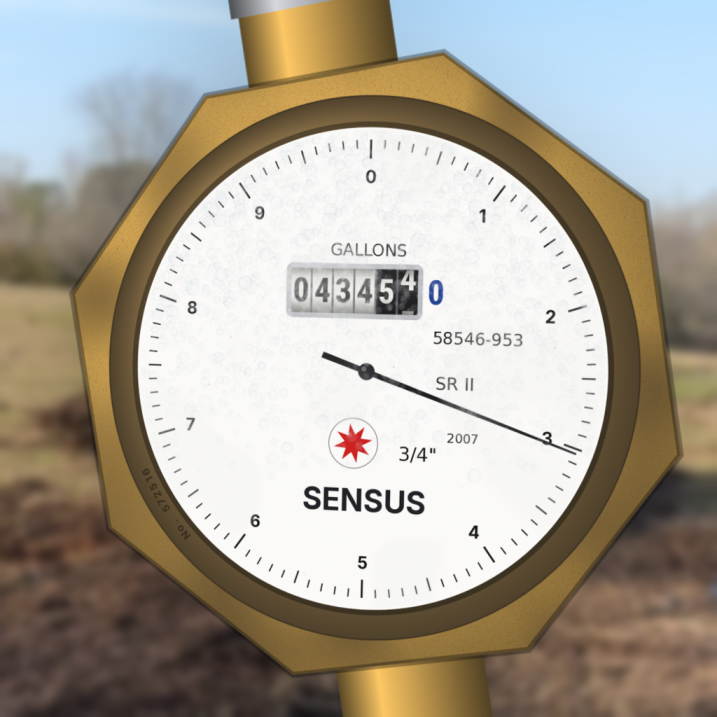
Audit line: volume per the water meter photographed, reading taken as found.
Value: 434543.0 gal
